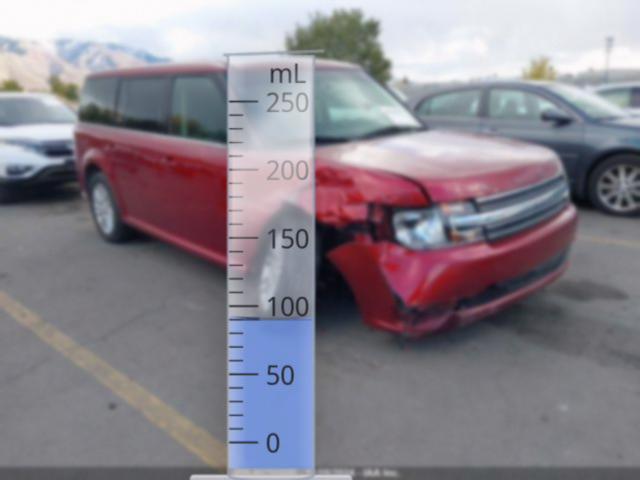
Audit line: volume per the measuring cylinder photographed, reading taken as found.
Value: 90 mL
